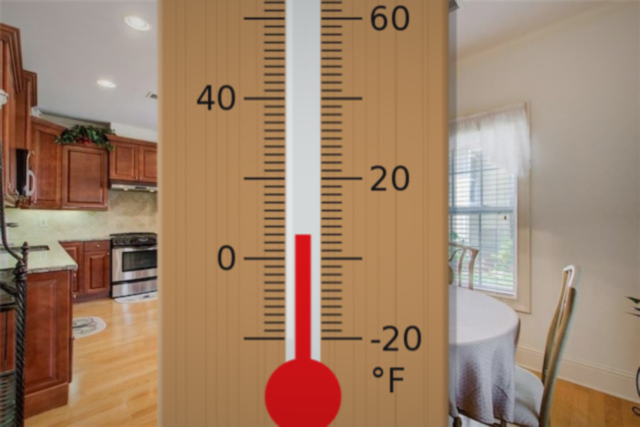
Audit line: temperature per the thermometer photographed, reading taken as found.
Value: 6 °F
